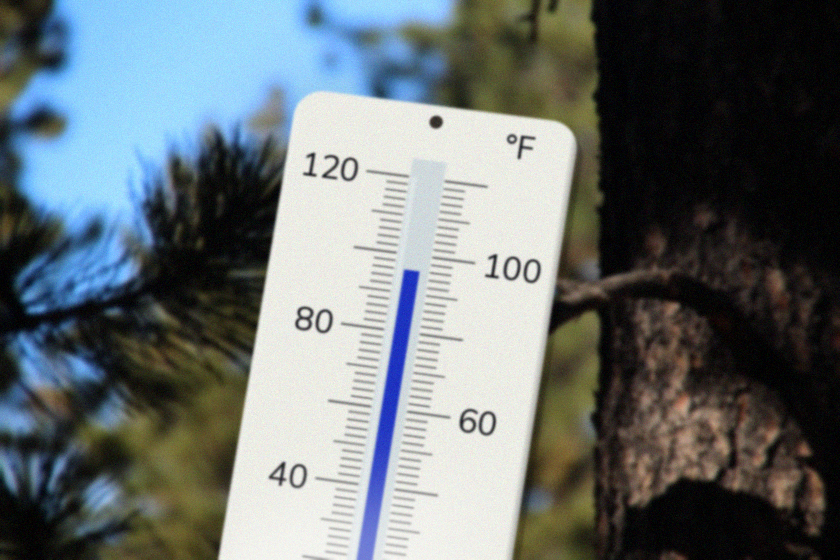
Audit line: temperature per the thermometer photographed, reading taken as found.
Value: 96 °F
